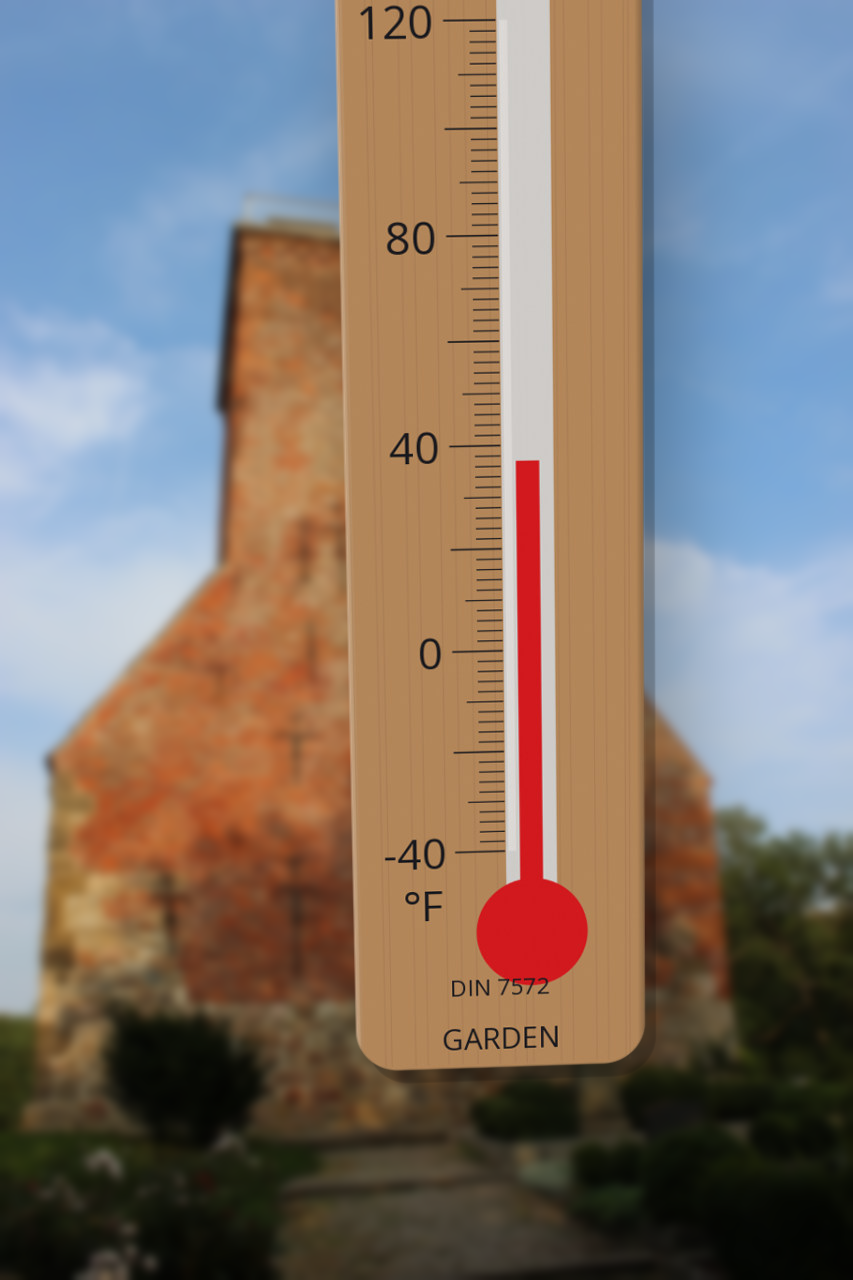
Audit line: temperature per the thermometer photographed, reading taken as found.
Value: 37 °F
